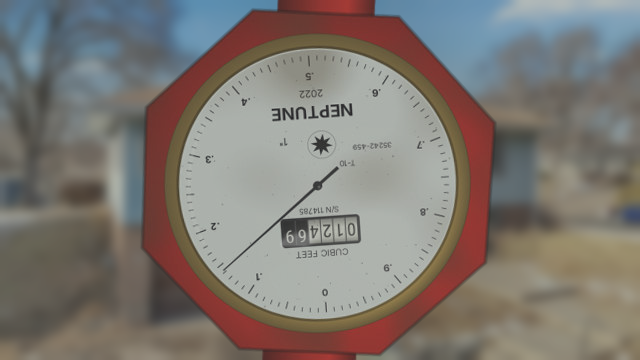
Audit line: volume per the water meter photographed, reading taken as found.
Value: 12469.14 ft³
